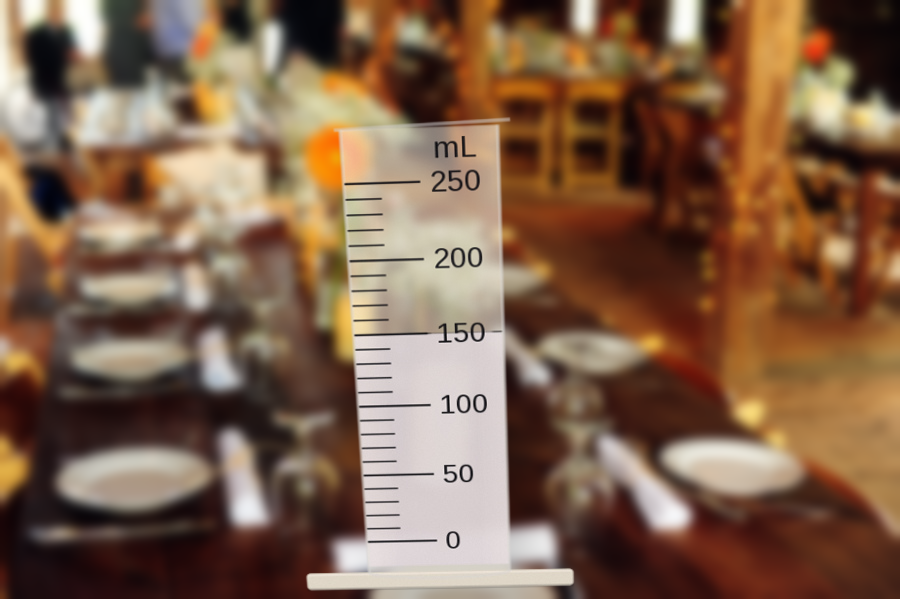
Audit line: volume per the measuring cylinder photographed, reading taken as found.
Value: 150 mL
